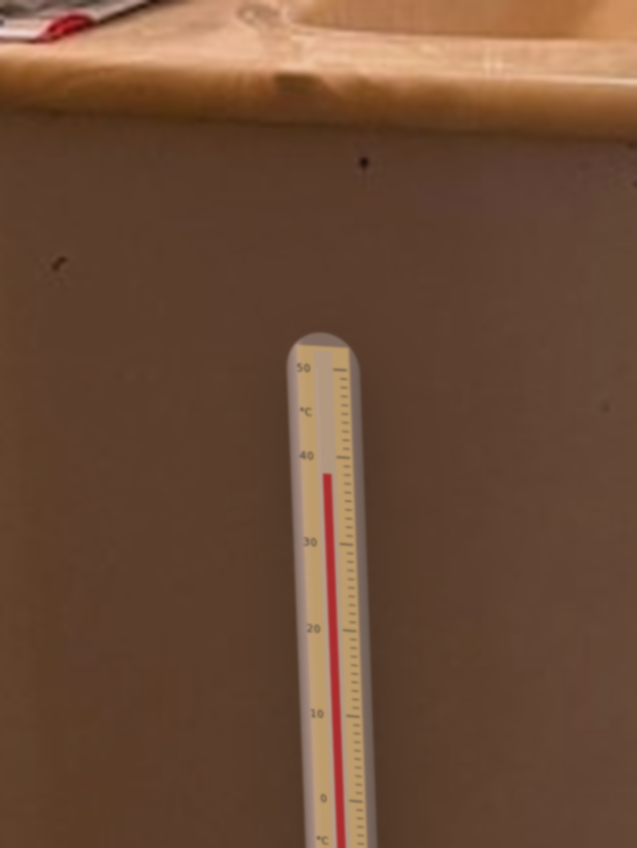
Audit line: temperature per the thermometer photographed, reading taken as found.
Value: 38 °C
